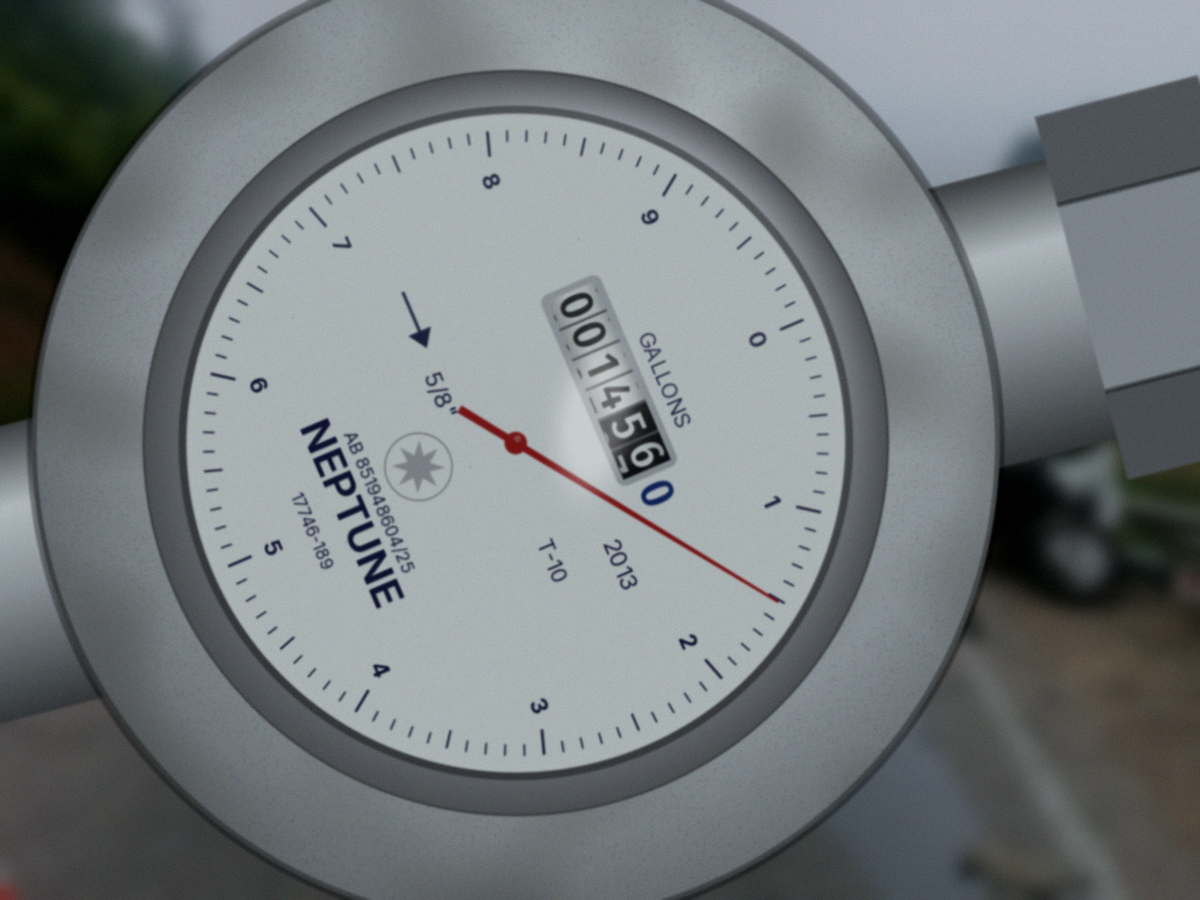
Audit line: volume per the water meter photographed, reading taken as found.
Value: 14561.5 gal
